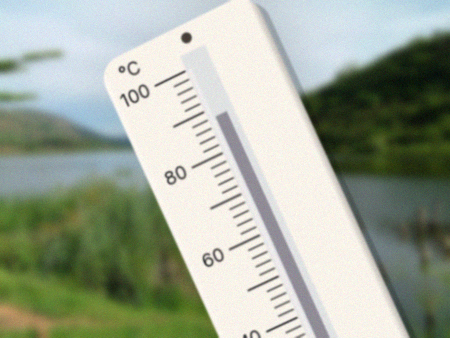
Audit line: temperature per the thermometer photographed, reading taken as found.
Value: 88 °C
